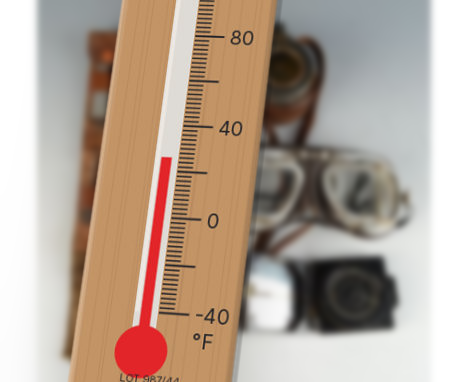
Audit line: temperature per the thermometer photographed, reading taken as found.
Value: 26 °F
